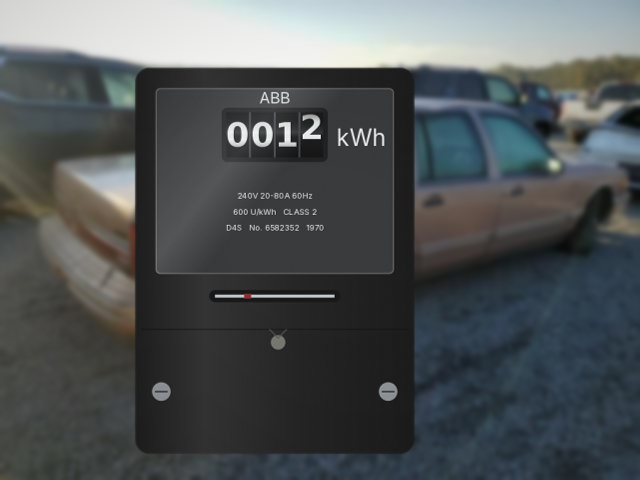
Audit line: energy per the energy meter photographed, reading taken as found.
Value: 12 kWh
